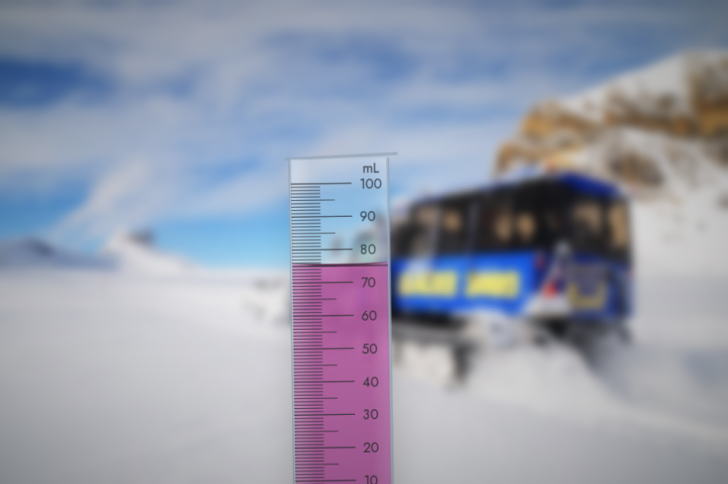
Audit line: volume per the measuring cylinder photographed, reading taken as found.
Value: 75 mL
